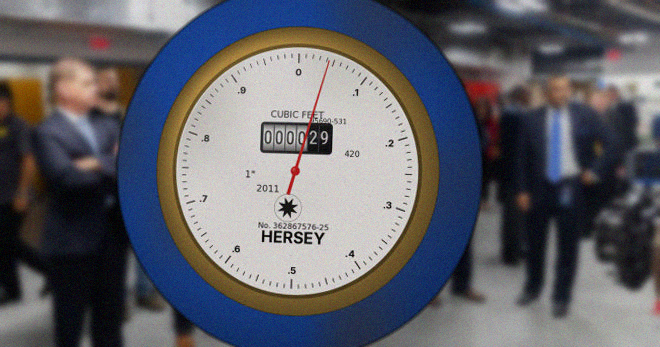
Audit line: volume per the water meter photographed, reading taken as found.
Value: 29.04 ft³
